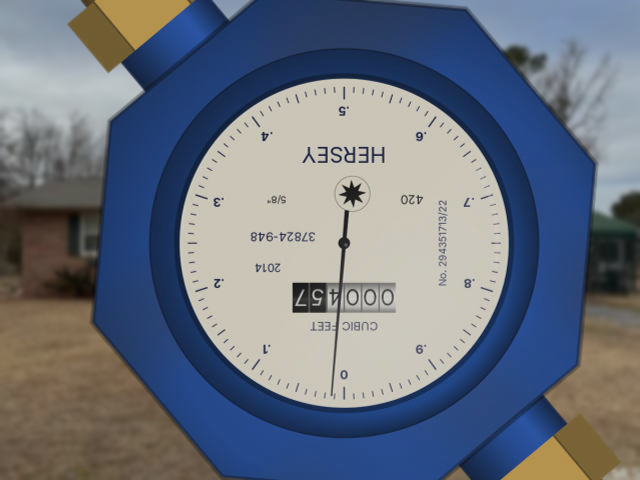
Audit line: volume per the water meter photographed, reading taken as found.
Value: 457.01 ft³
